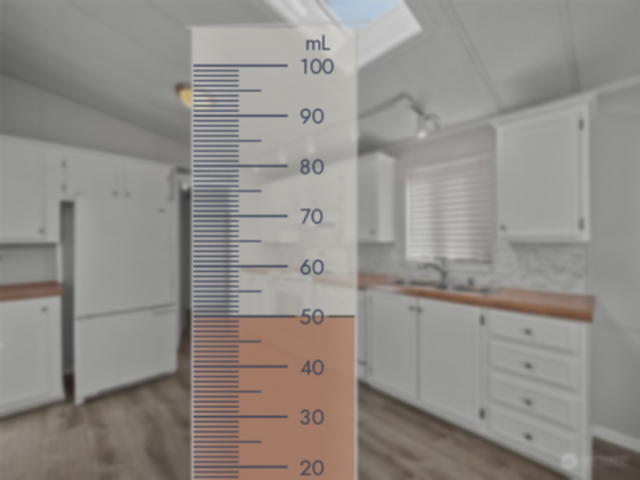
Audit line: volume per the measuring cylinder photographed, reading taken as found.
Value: 50 mL
